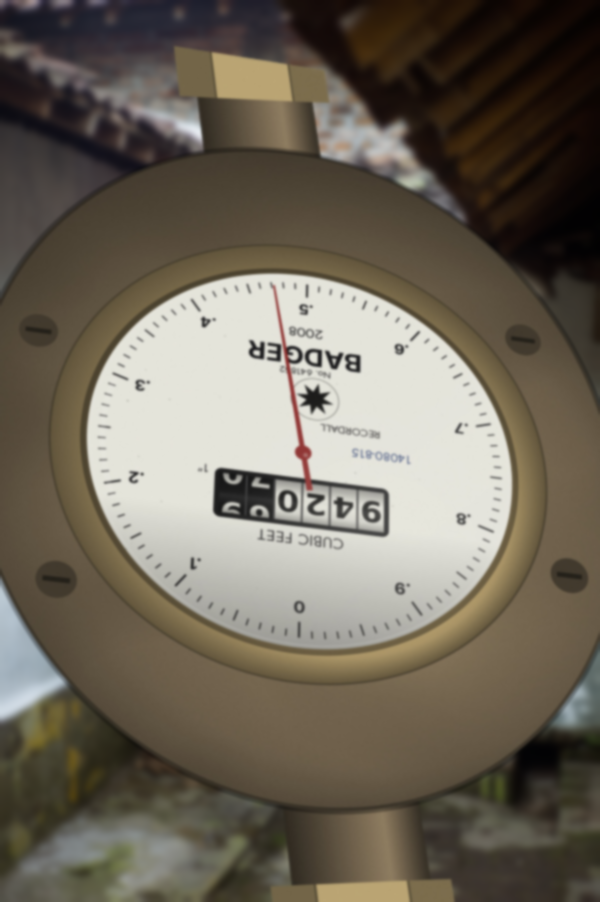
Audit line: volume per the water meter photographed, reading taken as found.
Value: 942069.47 ft³
